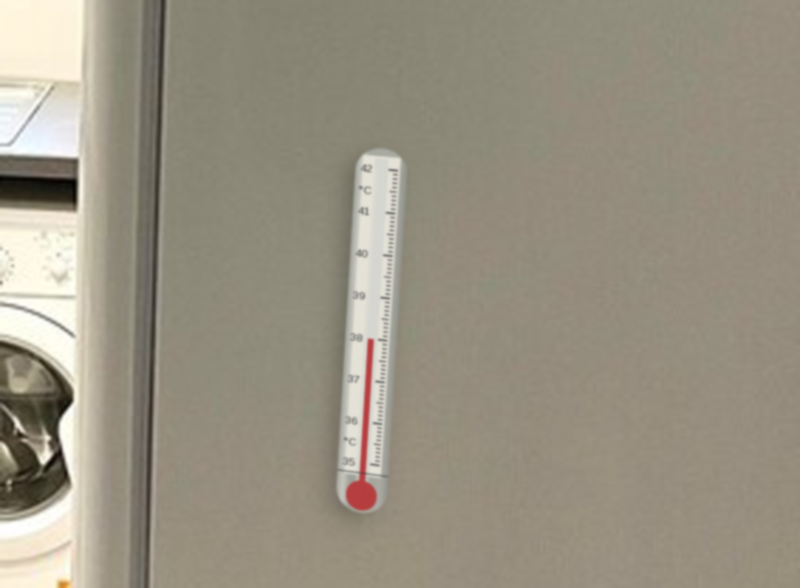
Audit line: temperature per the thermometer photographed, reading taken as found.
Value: 38 °C
